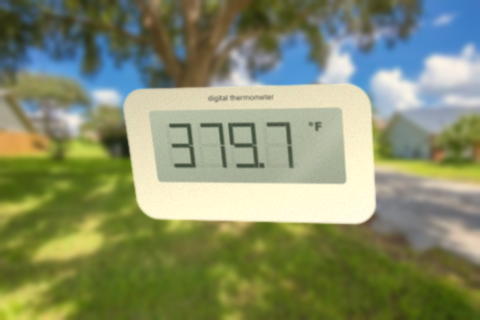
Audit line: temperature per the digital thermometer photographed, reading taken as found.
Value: 379.7 °F
